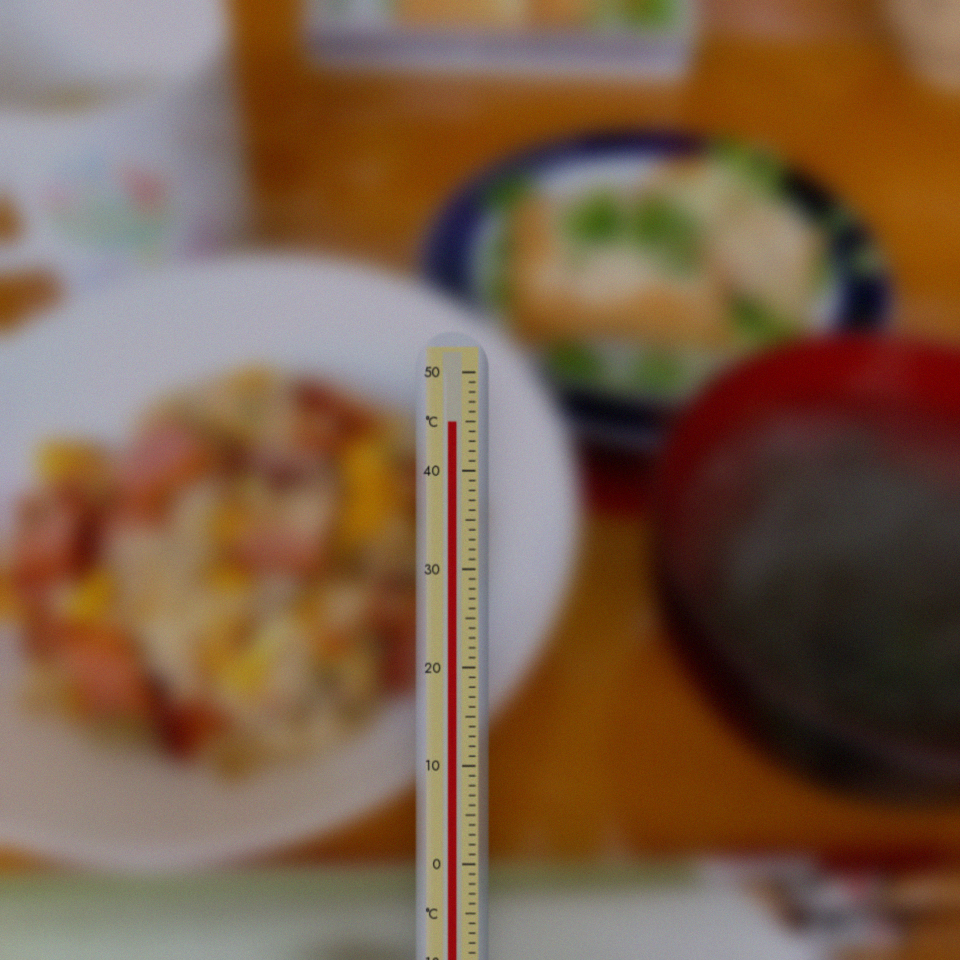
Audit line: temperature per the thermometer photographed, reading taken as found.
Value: 45 °C
